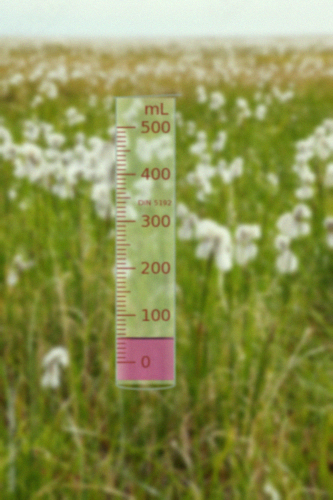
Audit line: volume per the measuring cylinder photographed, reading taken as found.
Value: 50 mL
